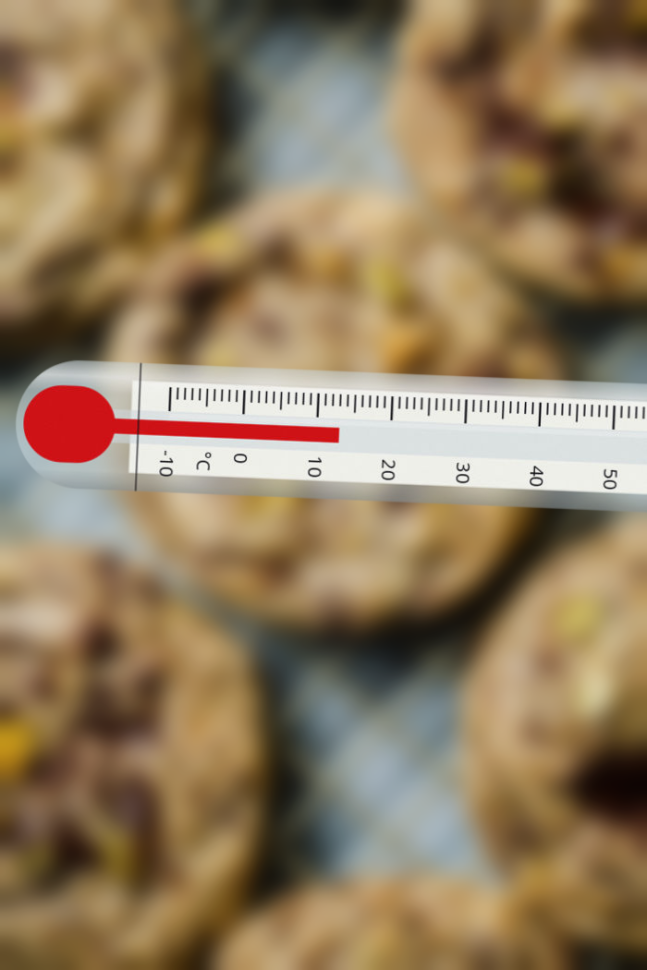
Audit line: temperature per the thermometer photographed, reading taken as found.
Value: 13 °C
